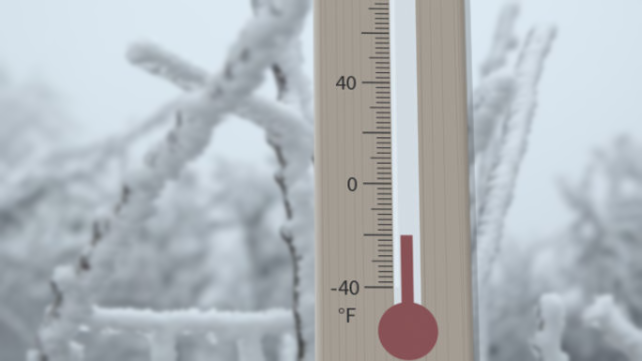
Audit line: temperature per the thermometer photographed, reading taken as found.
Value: -20 °F
